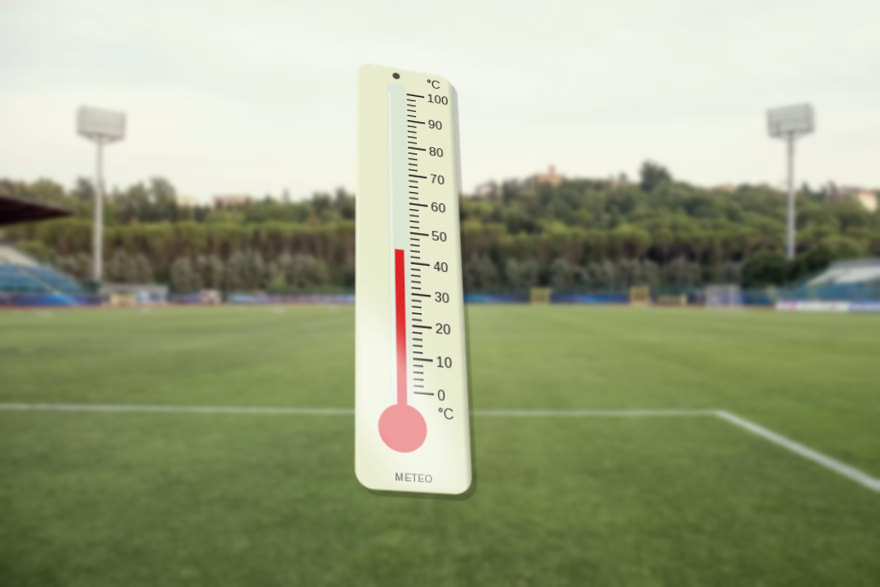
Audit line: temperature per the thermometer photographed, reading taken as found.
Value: 44 °C
